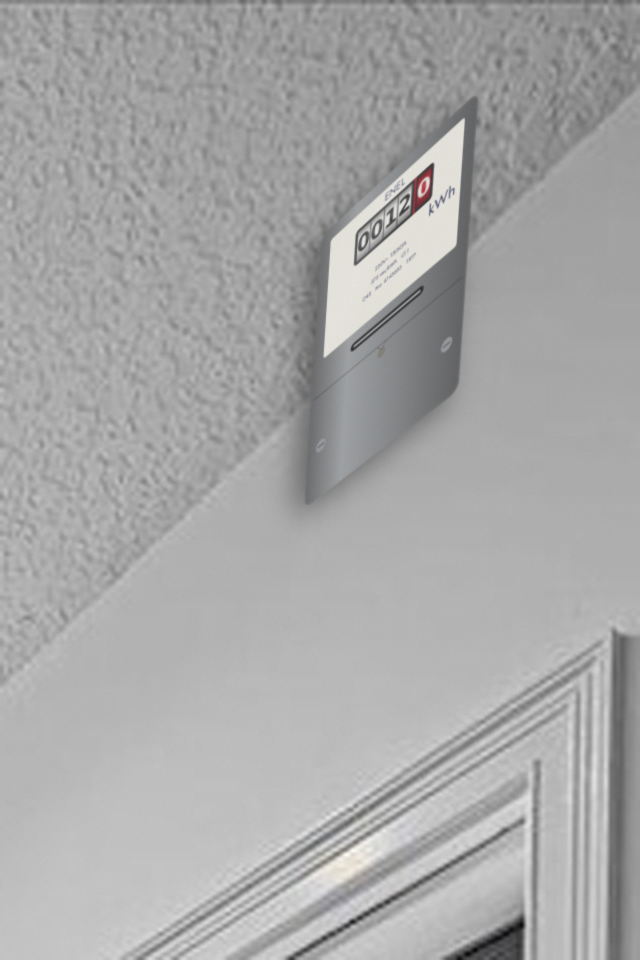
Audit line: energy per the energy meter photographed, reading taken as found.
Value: 12.0 kWh
